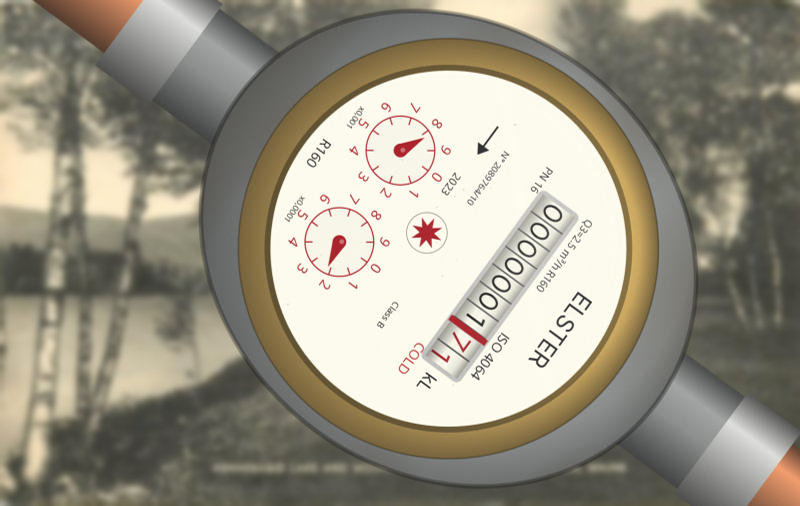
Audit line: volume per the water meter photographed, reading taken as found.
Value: 1.7082 kL
